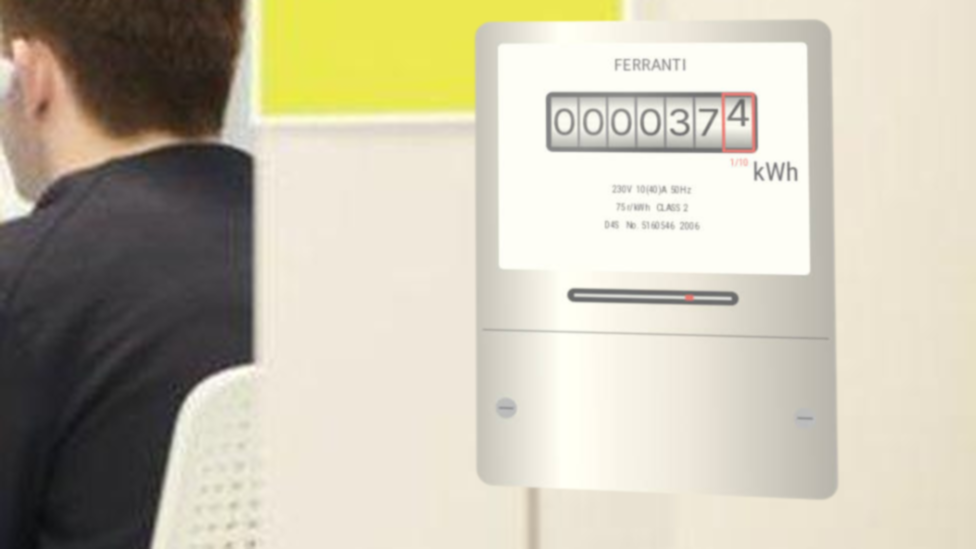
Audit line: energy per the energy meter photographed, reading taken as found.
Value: 37.4 kWh
